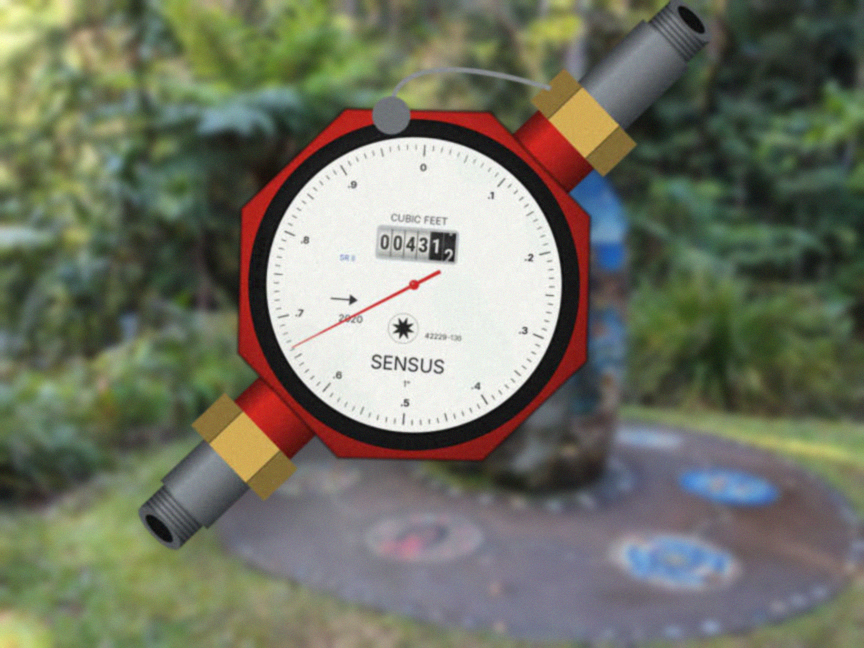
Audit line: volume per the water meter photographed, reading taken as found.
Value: 4311.66 ft³
